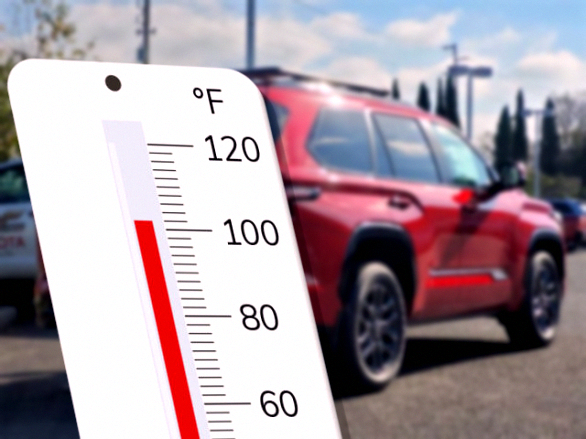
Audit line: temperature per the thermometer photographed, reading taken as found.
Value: 102 °F
